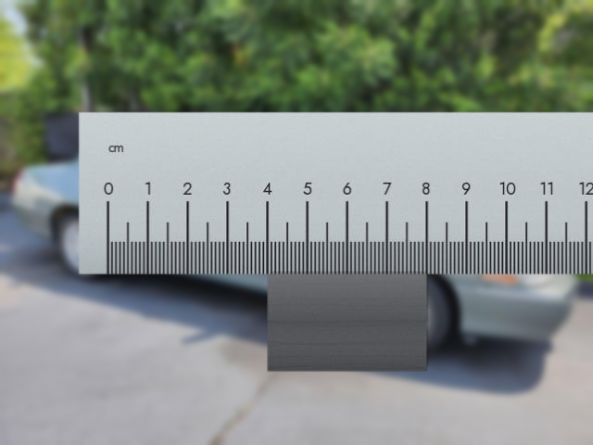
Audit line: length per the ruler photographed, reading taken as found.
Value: 4 cm
